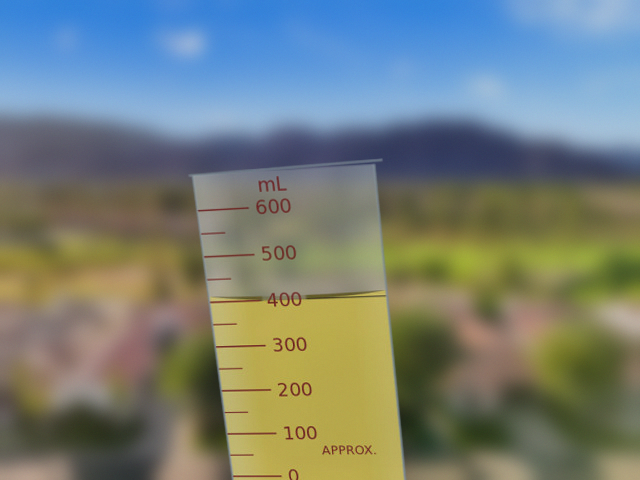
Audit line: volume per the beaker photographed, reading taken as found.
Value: 400 mL
